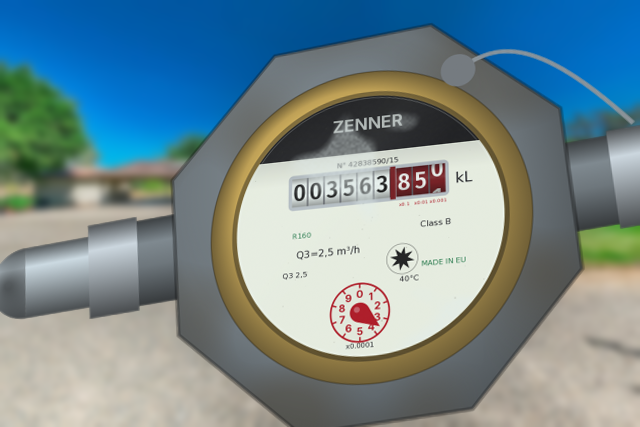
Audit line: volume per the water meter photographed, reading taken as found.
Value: 3563.8503 kL
